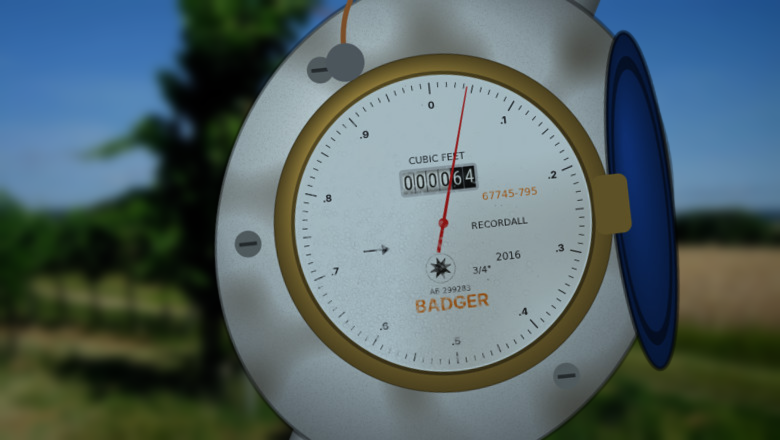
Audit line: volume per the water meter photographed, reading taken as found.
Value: 64.04 ft³
